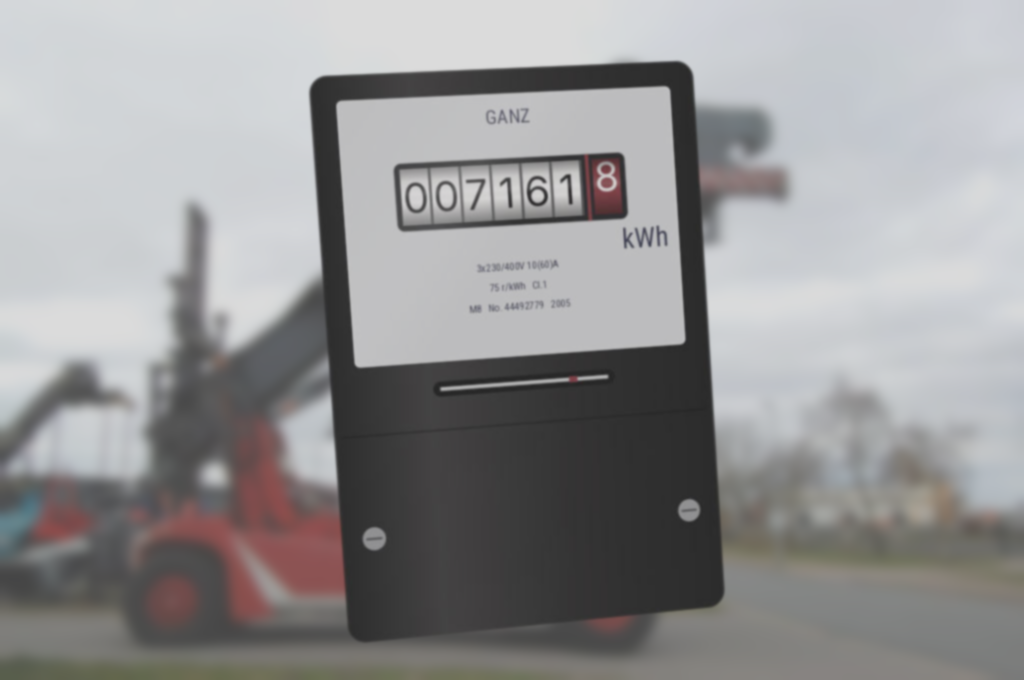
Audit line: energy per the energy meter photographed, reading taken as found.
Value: 7161.8 kWh
